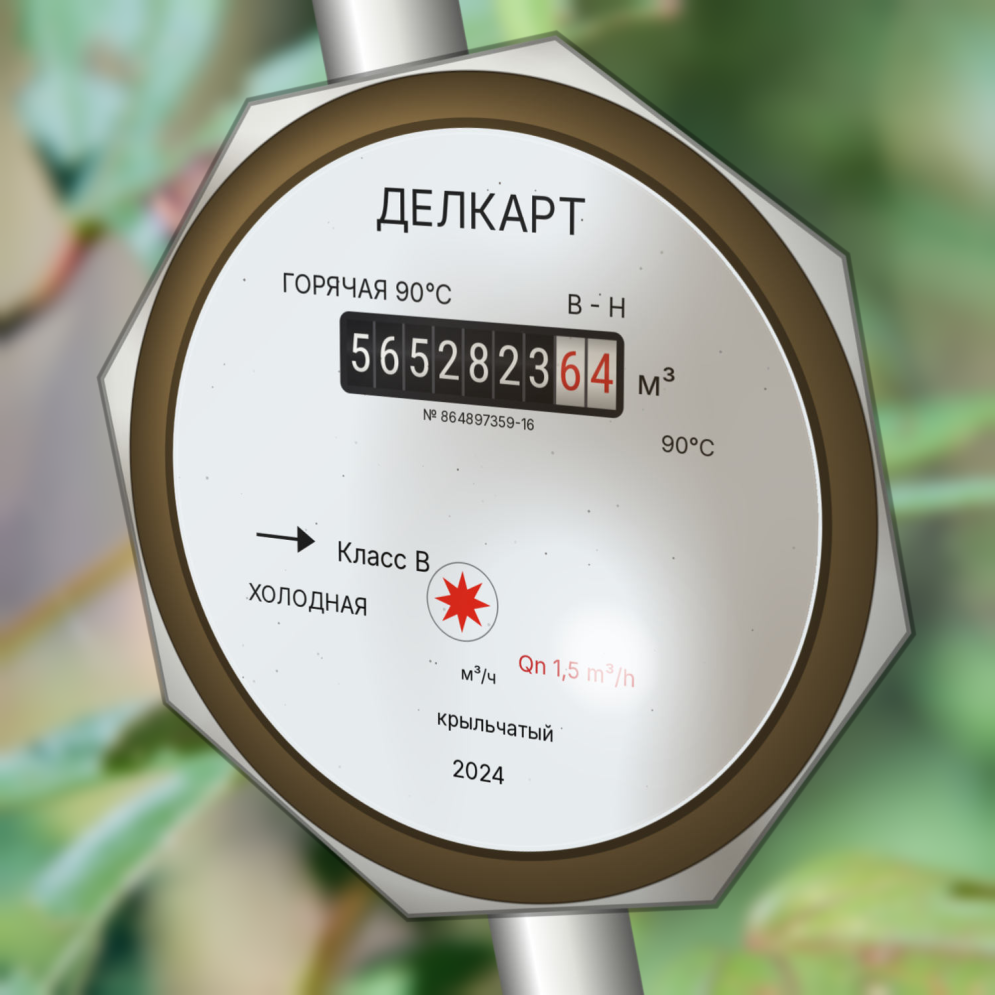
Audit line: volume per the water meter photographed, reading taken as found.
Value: 5652823.64 m³
